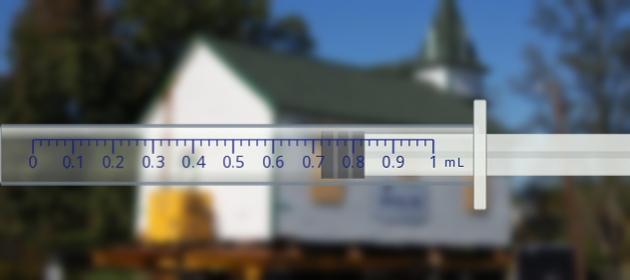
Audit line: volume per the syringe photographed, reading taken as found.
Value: 0.72 mL
